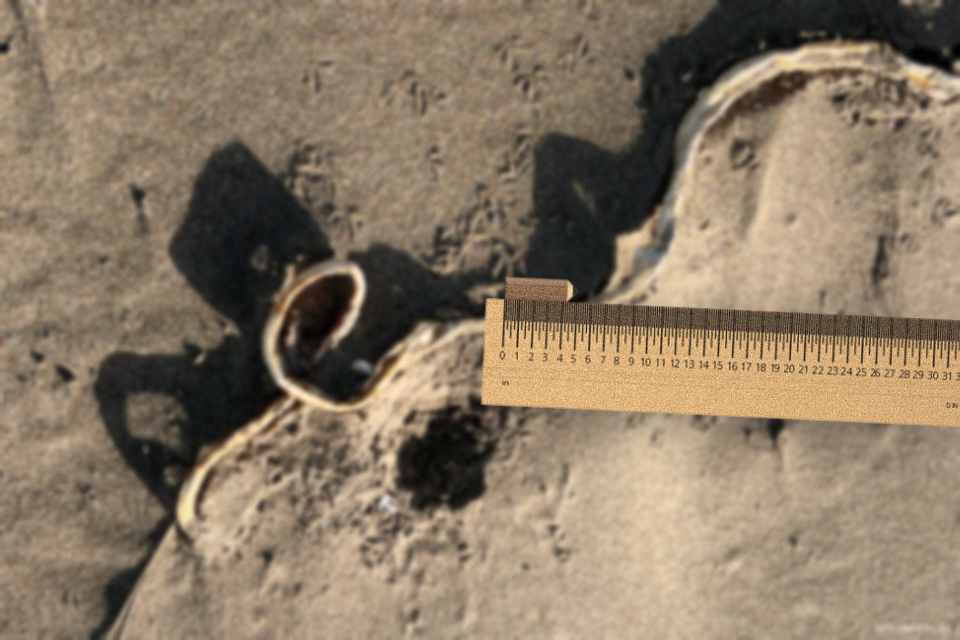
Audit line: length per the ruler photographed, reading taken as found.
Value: 5 in
